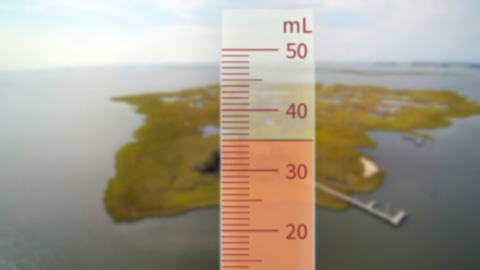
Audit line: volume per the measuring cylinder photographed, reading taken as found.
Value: 35 mL
